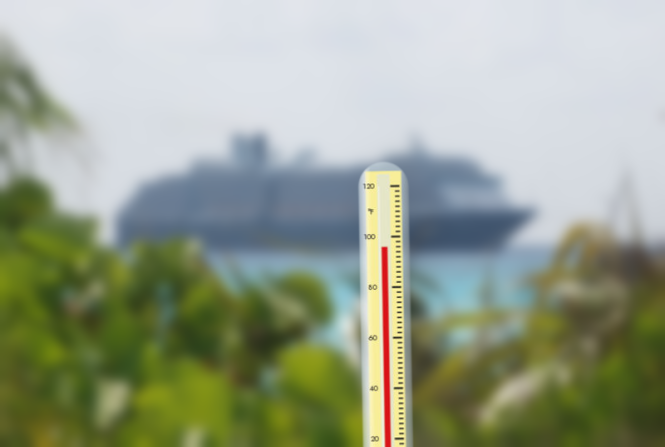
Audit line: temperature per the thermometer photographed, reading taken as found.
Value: 96 °F
